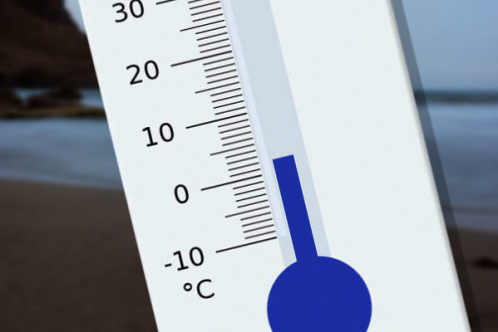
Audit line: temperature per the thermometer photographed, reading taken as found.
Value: 2 °C
